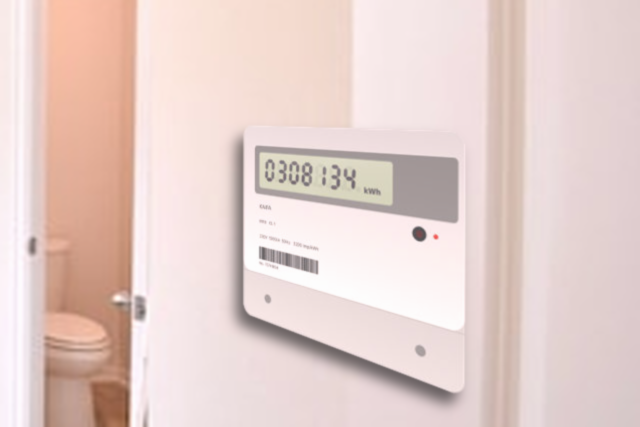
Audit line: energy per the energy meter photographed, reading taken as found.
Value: 308134 kWh
